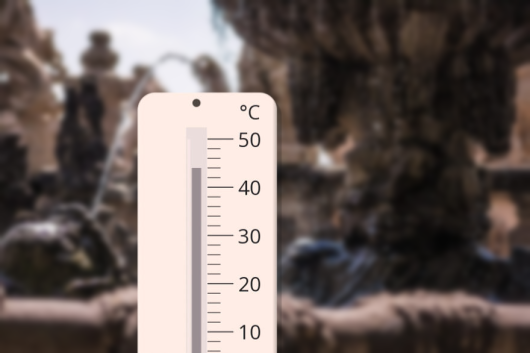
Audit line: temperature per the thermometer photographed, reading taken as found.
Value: 44 °C
